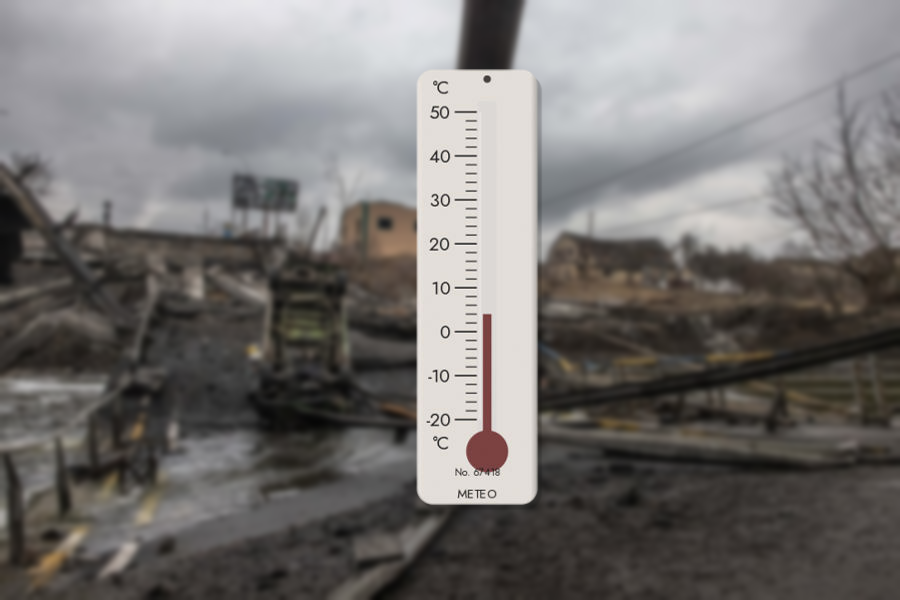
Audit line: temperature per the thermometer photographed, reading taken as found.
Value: 4 °C
